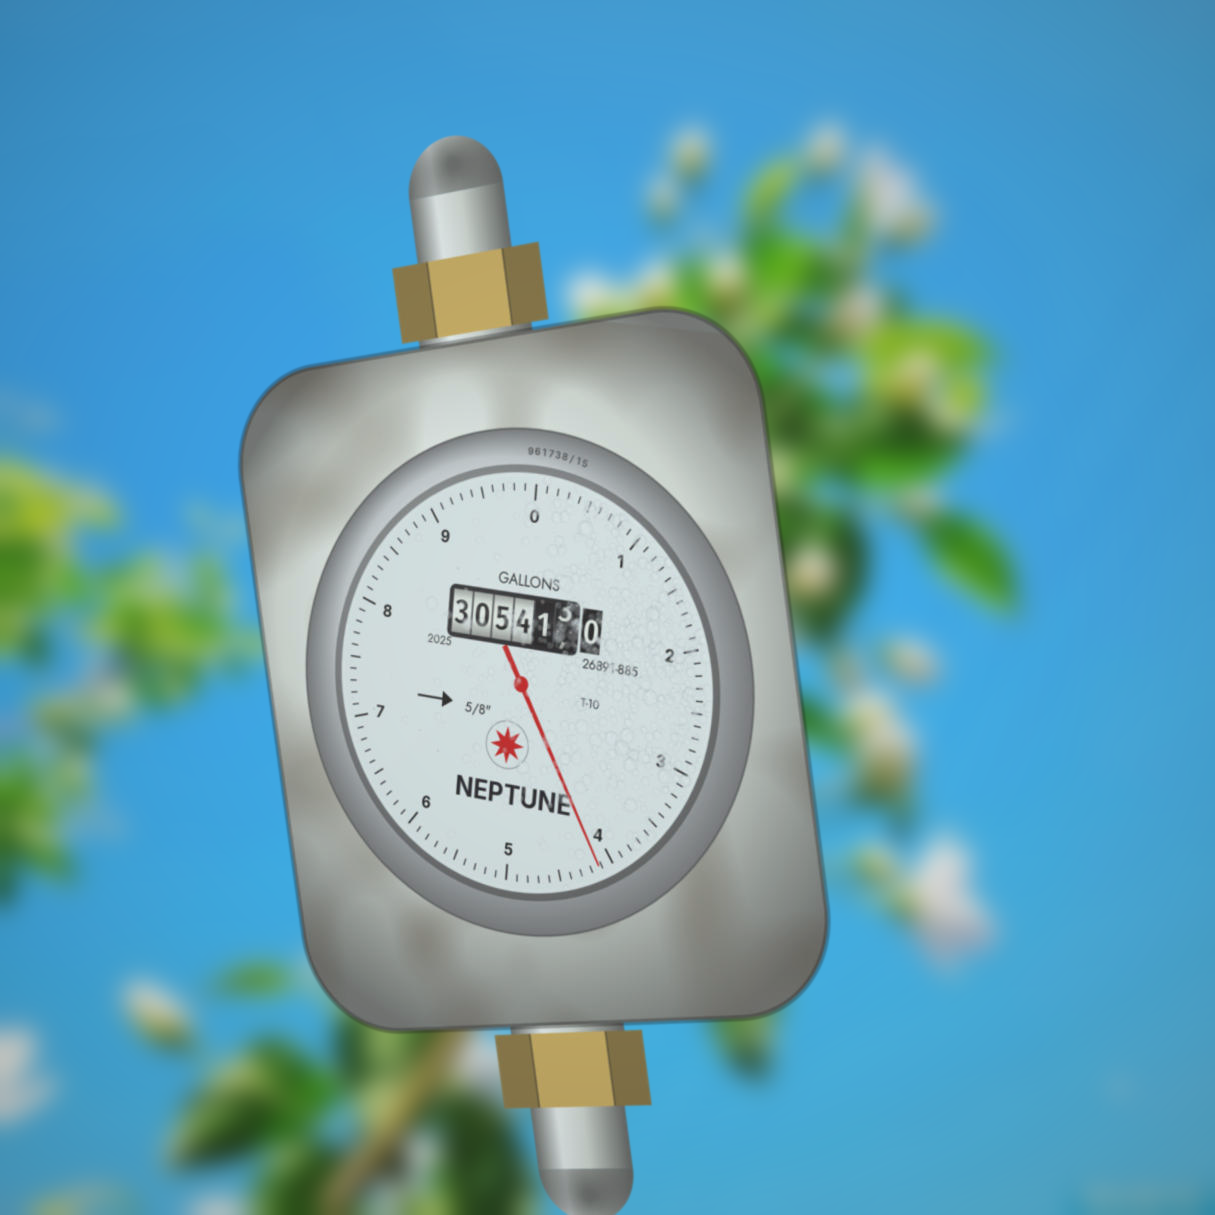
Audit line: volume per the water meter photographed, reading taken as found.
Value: 3054134.1 gal
